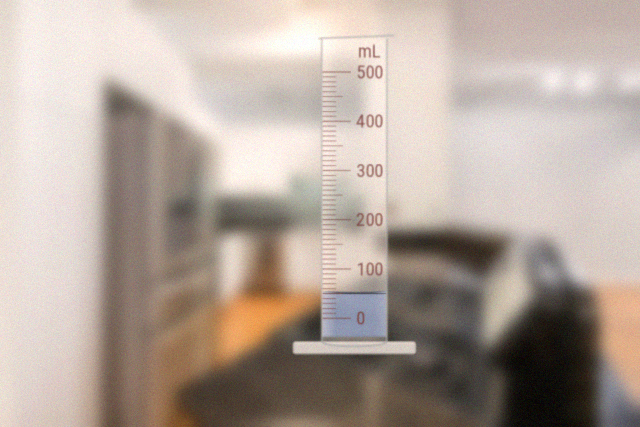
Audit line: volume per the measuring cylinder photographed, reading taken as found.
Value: 50 mL
